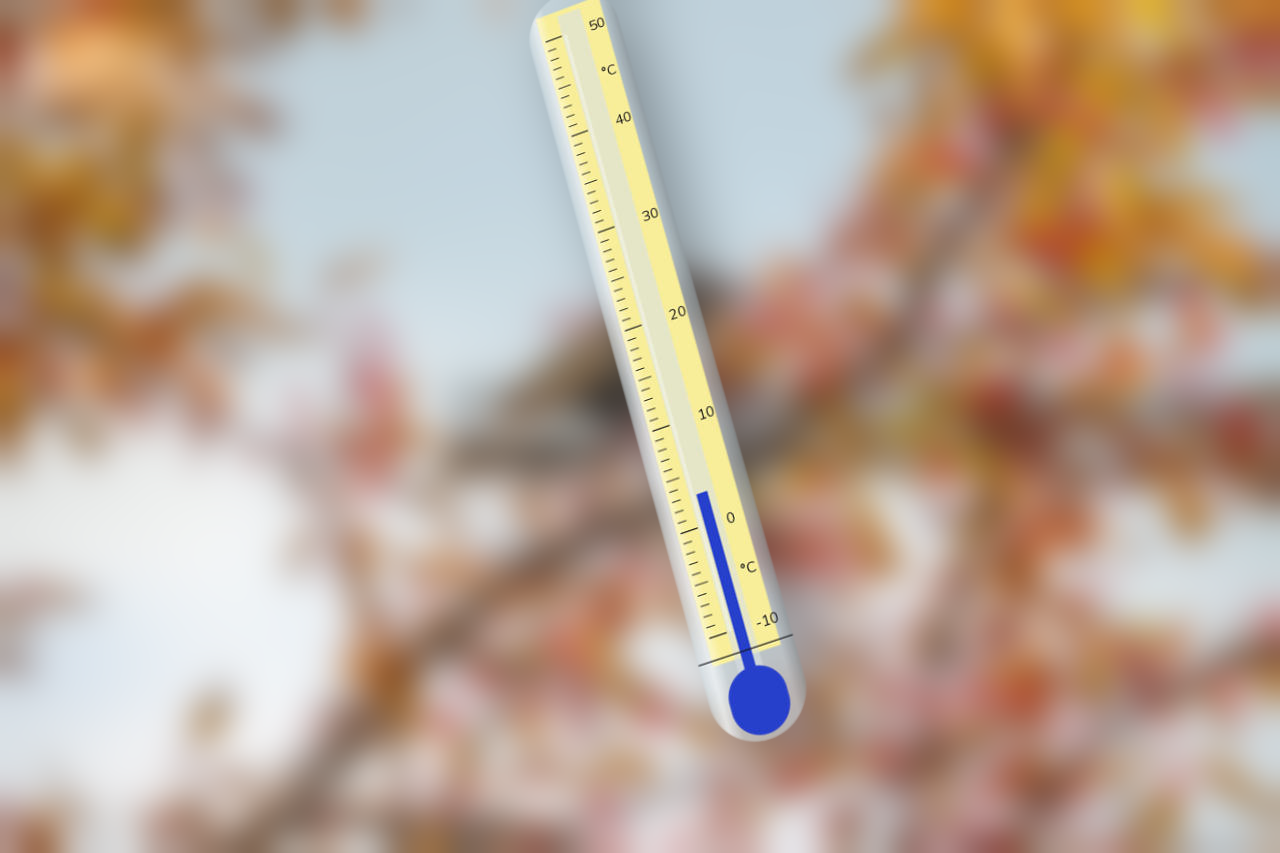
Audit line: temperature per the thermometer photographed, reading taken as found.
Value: 3 °C
